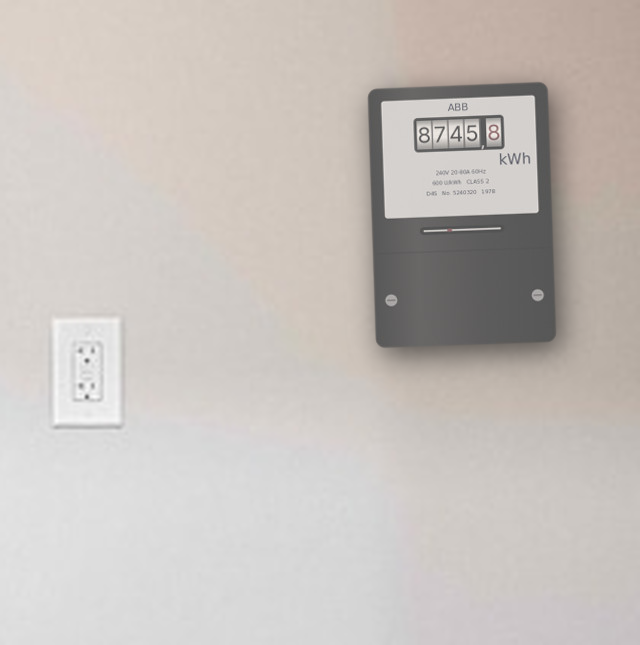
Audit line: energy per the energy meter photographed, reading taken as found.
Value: 8745.8 kWh
